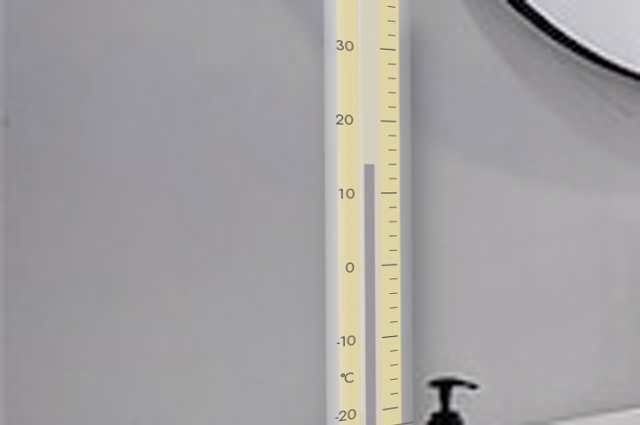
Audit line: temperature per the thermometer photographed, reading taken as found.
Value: 14 °C
